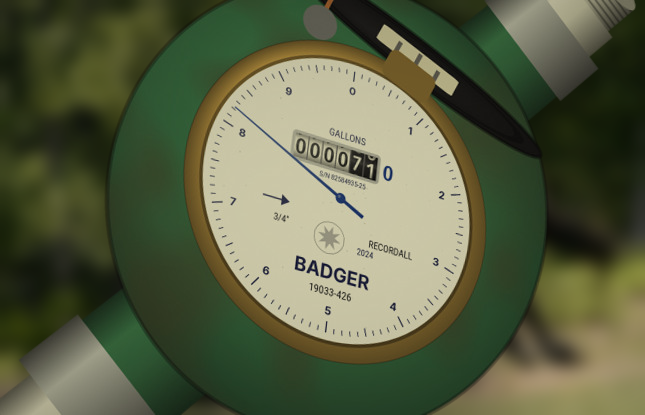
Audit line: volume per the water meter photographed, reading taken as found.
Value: 708.2 gal
